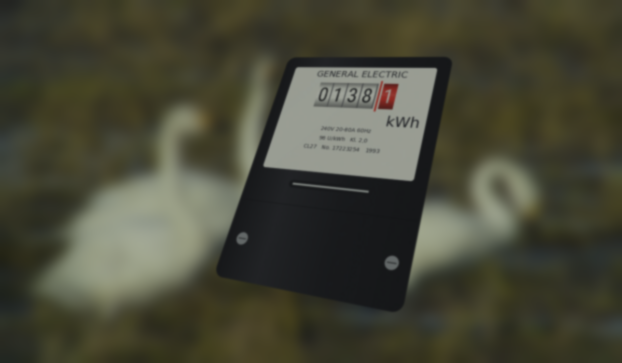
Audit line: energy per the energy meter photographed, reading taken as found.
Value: 138.1 kWh
